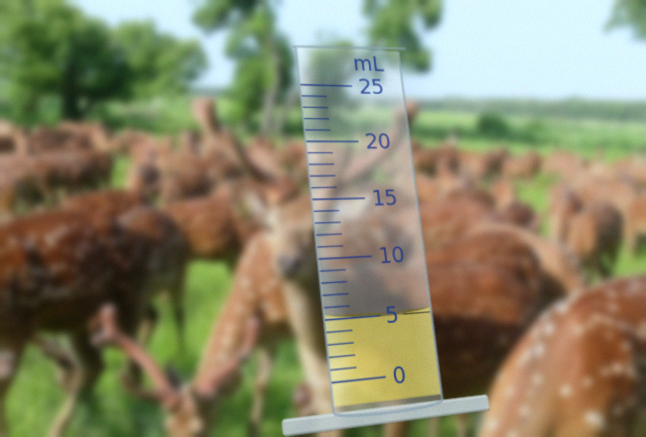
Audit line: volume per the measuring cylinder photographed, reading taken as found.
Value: 5 mL
